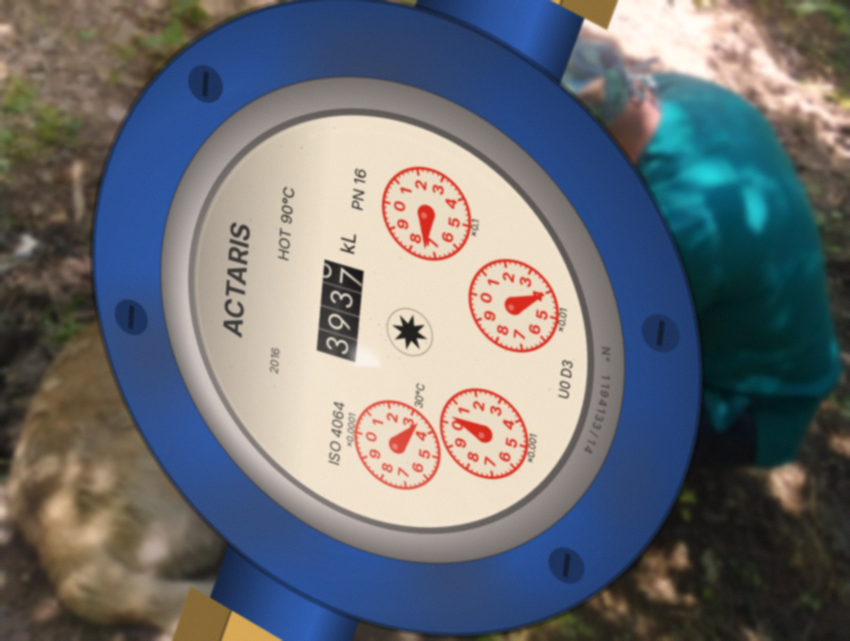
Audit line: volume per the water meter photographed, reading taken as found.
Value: 3936.7403 kL
